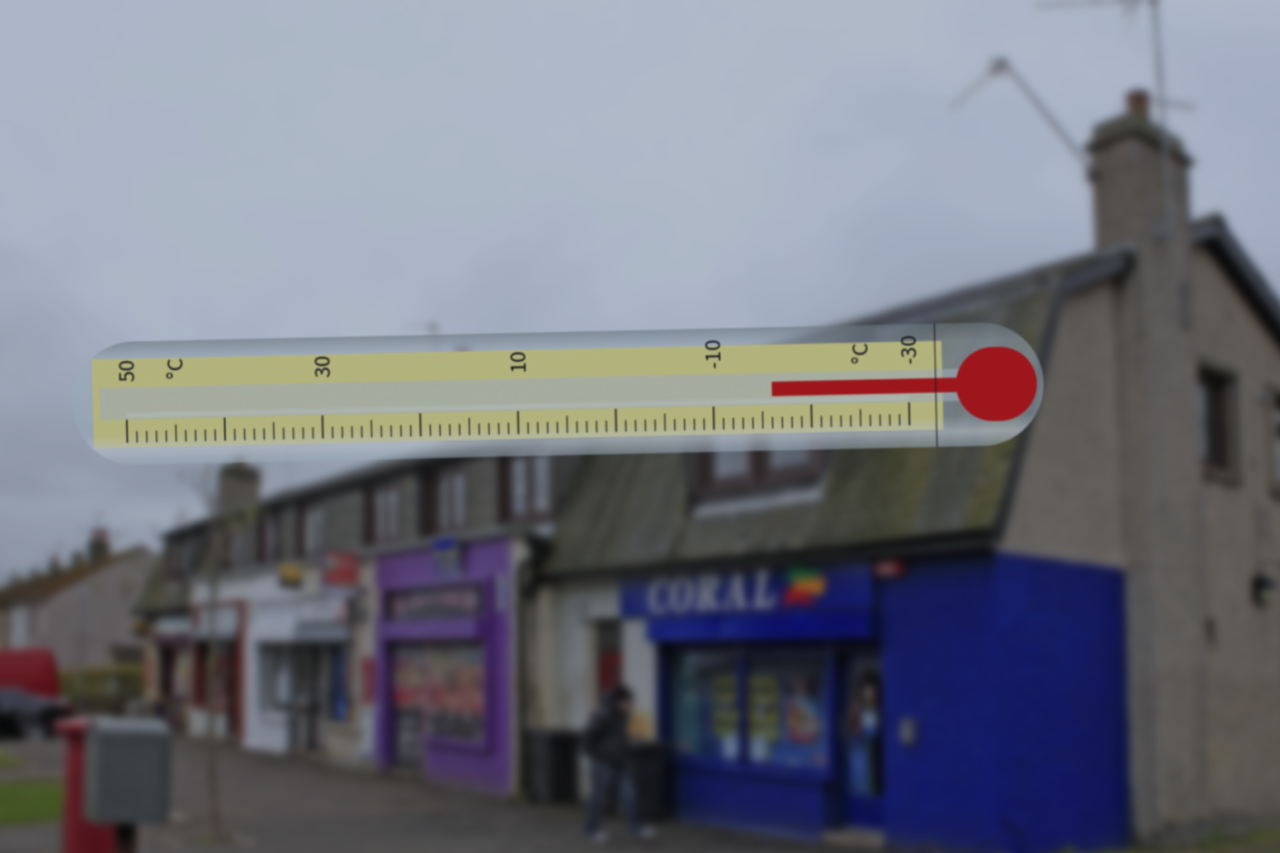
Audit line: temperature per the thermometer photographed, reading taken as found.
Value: -16 °C
